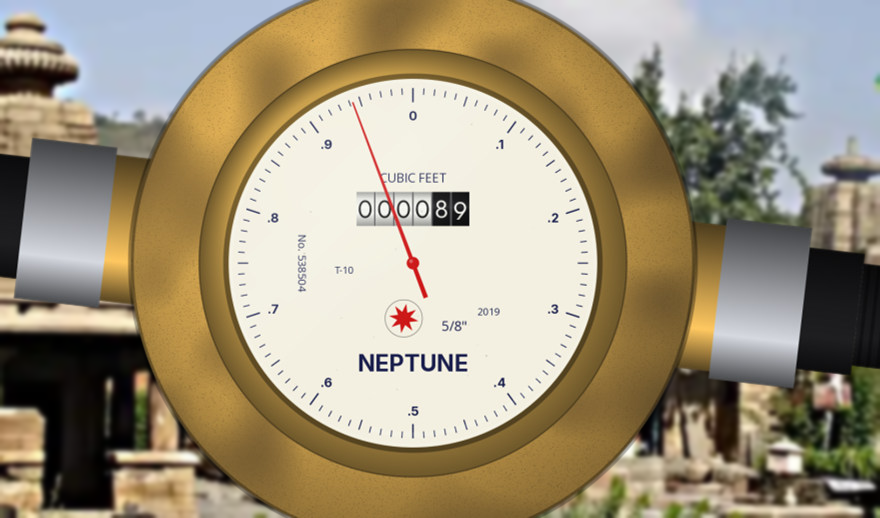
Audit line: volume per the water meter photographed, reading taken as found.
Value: 88.94 ft³
